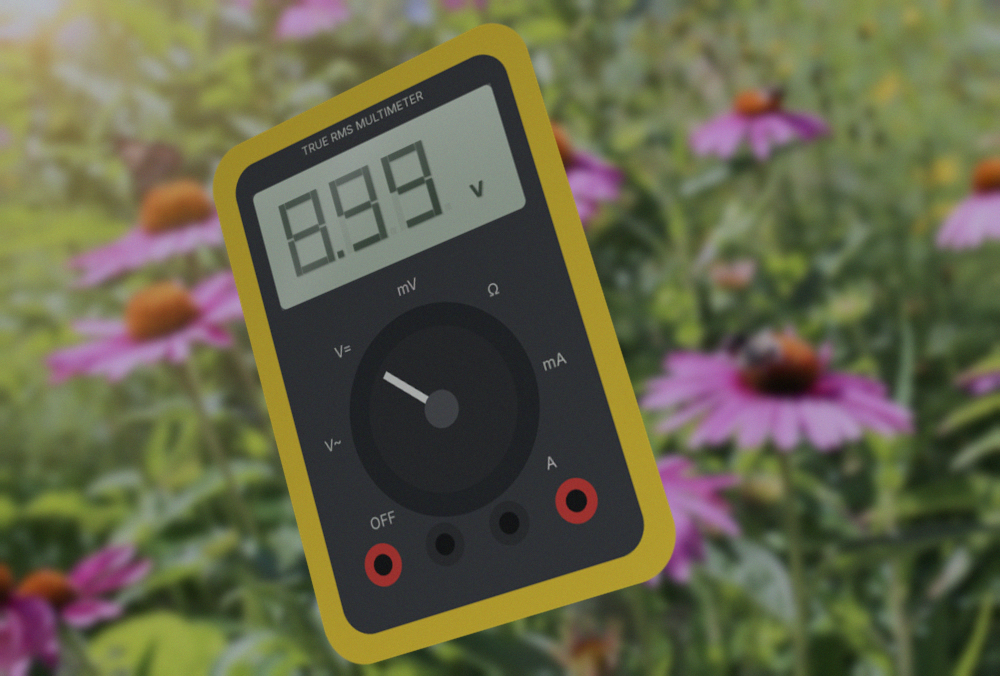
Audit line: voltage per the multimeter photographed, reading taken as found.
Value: 8.99 V
